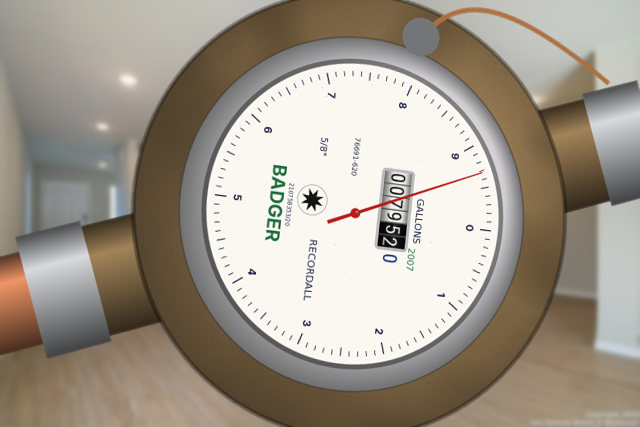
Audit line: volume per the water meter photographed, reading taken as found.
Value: 79519.3 gal
